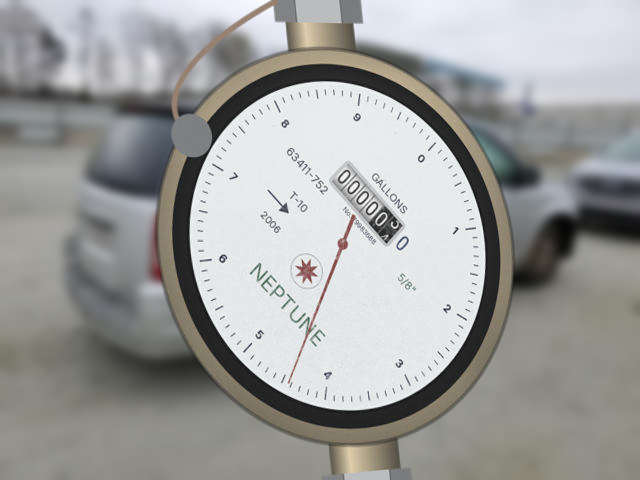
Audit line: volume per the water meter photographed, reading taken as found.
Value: 34.4 gal
